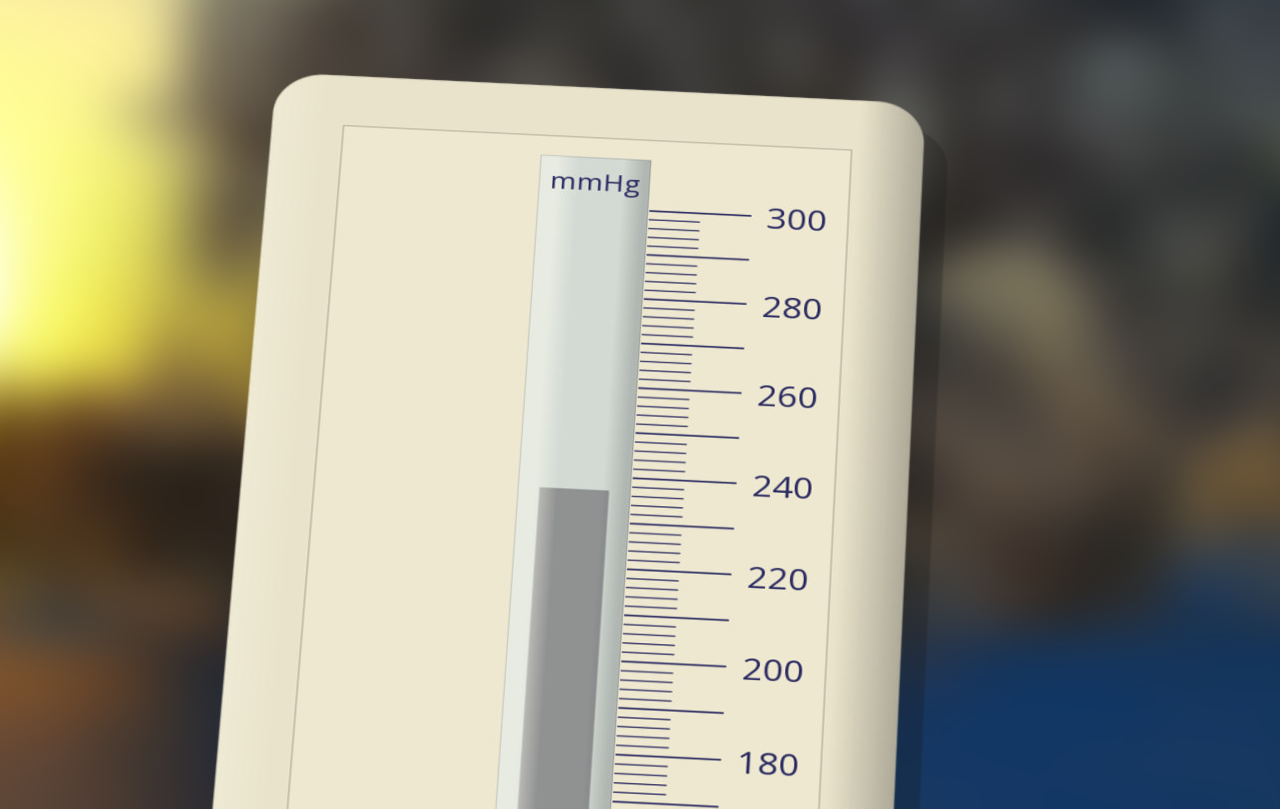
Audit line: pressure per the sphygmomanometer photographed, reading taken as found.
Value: 237 mmHg
